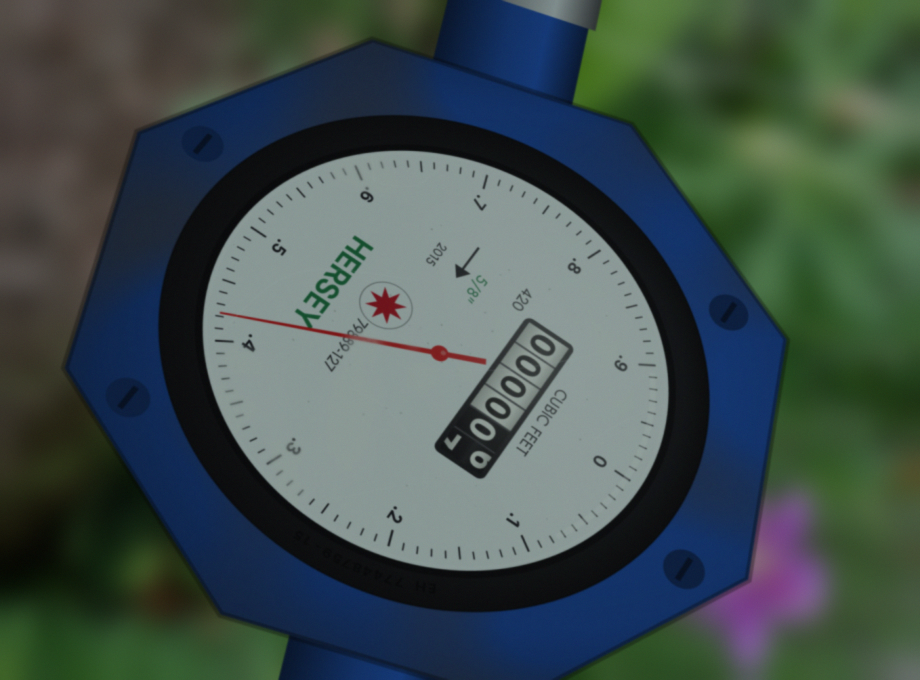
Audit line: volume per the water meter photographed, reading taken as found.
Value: 6.42 ft³
